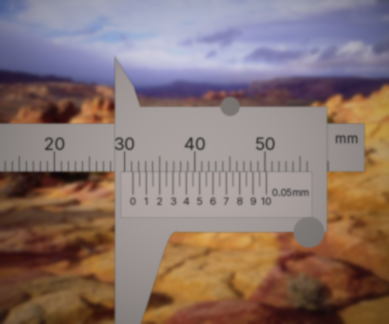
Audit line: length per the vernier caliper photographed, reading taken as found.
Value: 31.2 mm
